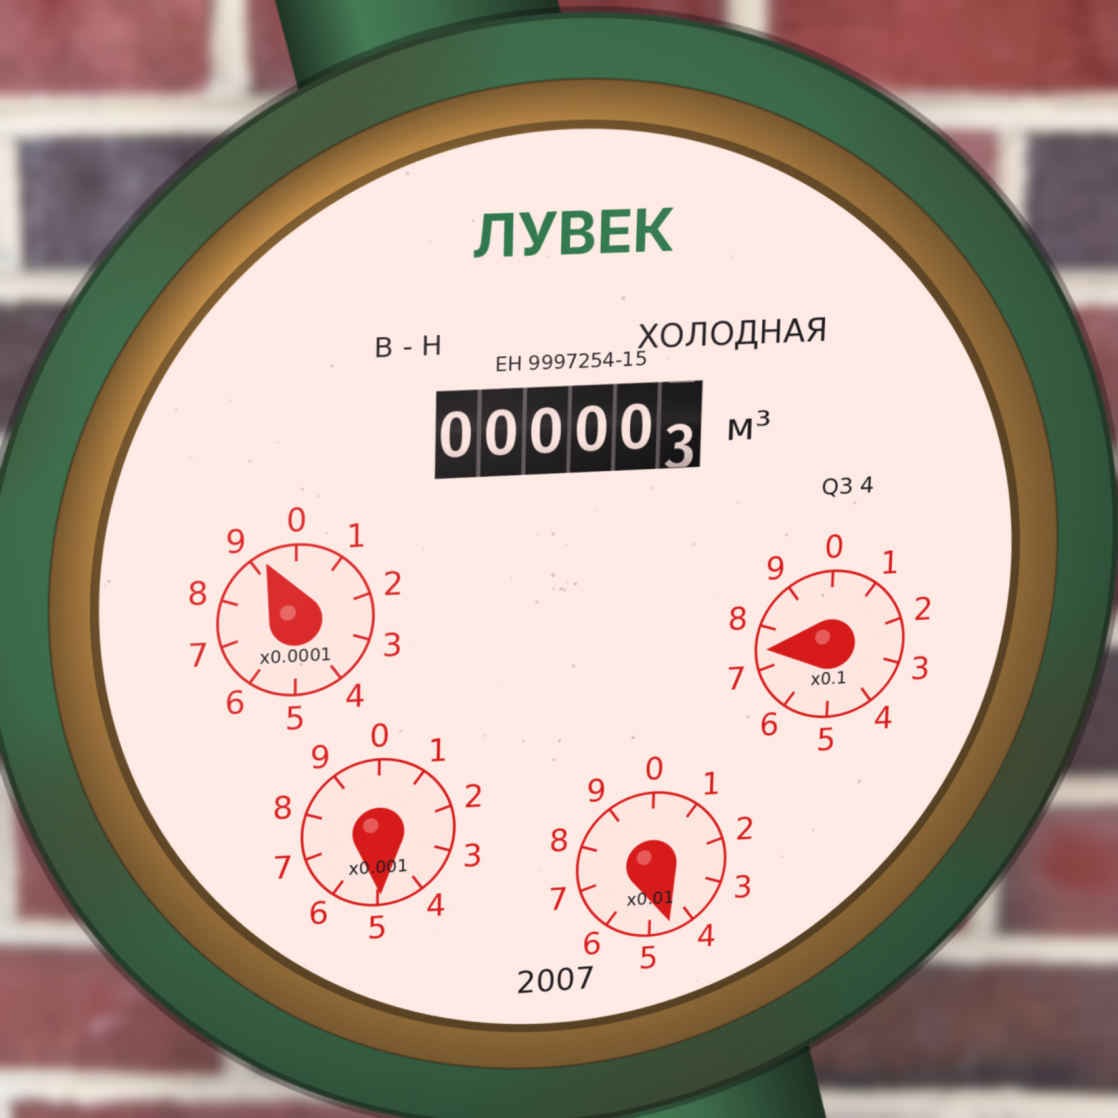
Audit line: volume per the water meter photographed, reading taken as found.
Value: 2.7449 m³
